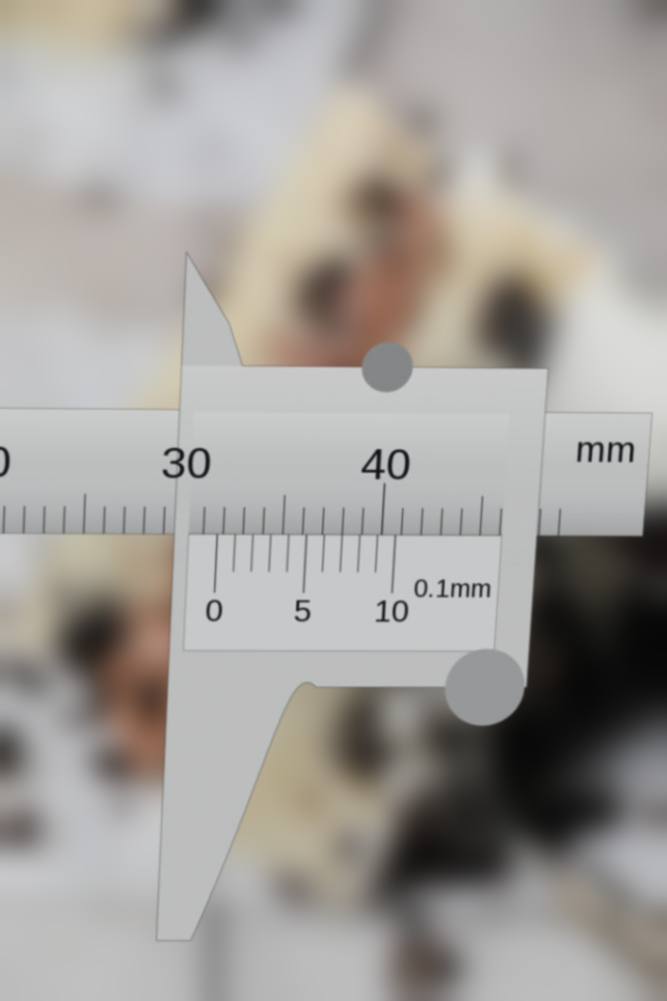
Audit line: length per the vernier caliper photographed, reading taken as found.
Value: 31.7 mm
